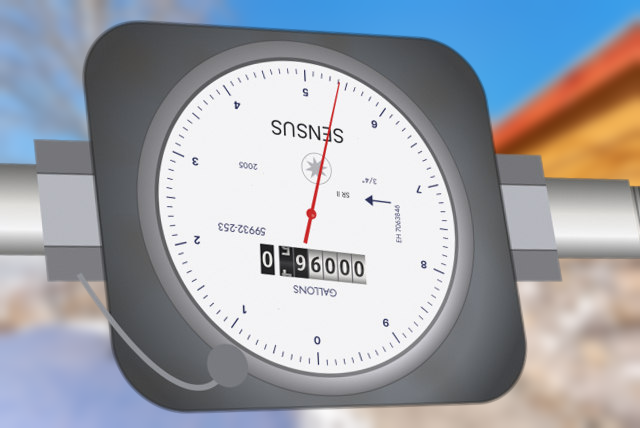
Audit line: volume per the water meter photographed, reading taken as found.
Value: 9645.4 gal
